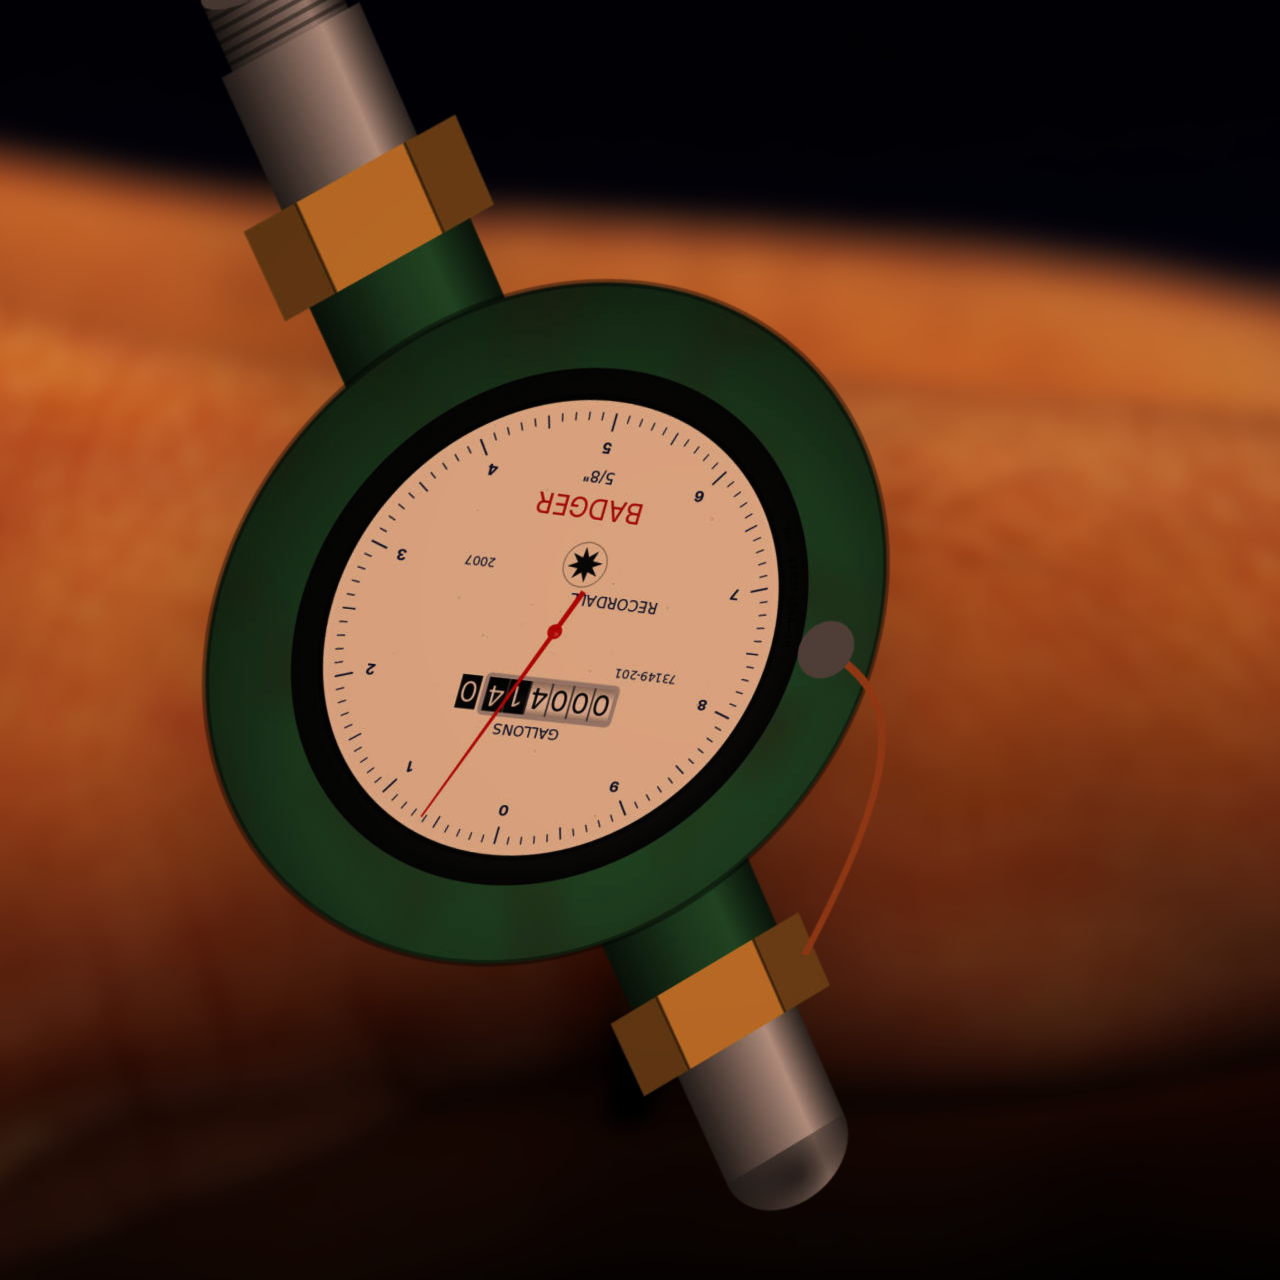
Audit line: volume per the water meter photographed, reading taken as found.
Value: 4140.6 gal
